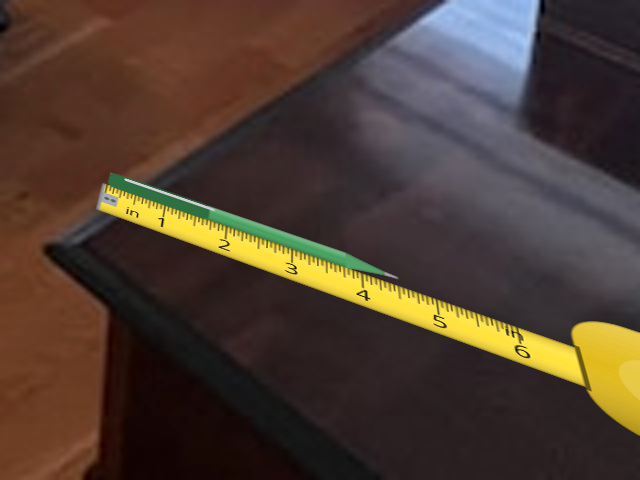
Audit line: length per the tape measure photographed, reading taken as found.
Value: 4.5 in
